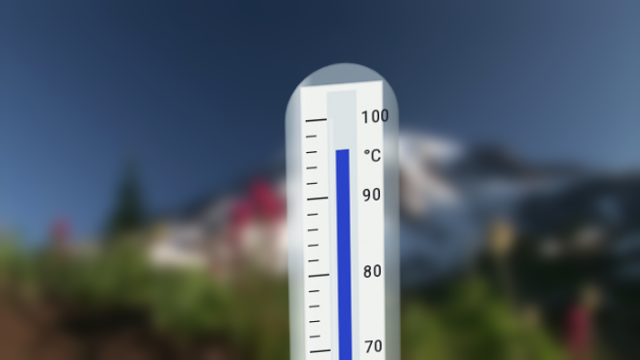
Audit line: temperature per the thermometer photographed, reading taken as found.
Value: 96 °C
